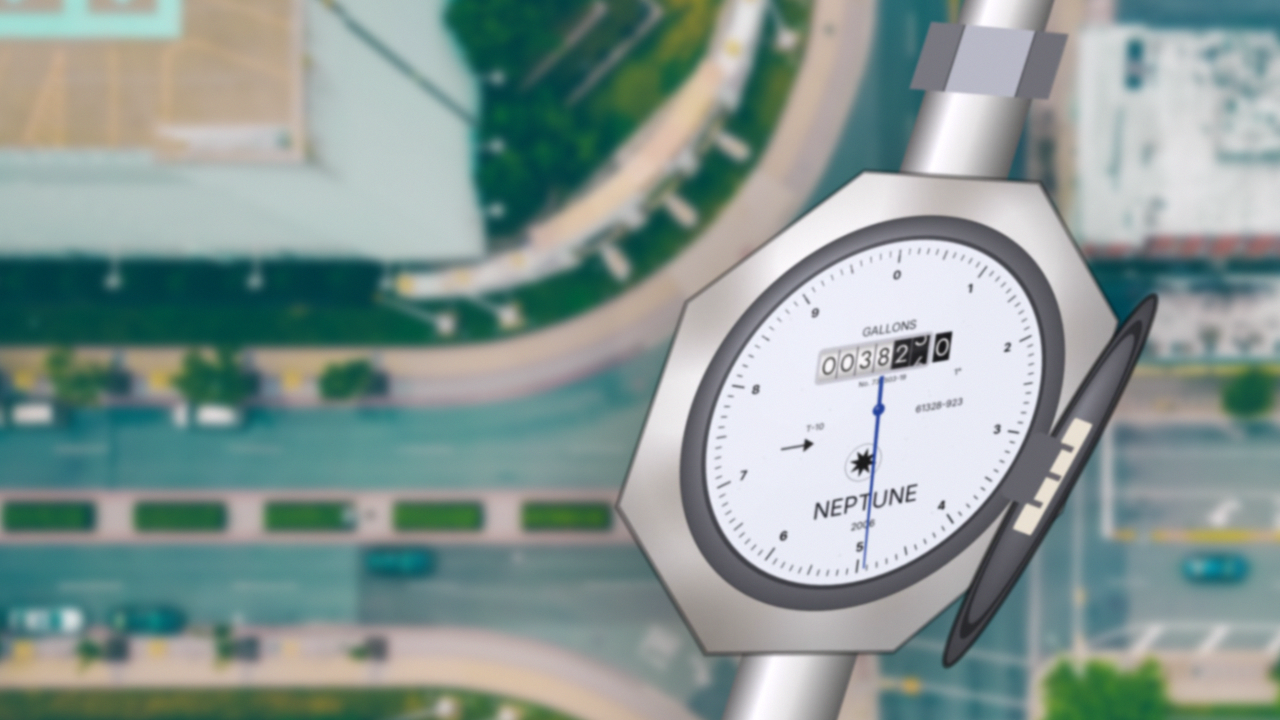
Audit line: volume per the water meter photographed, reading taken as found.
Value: 38254.9 gal
